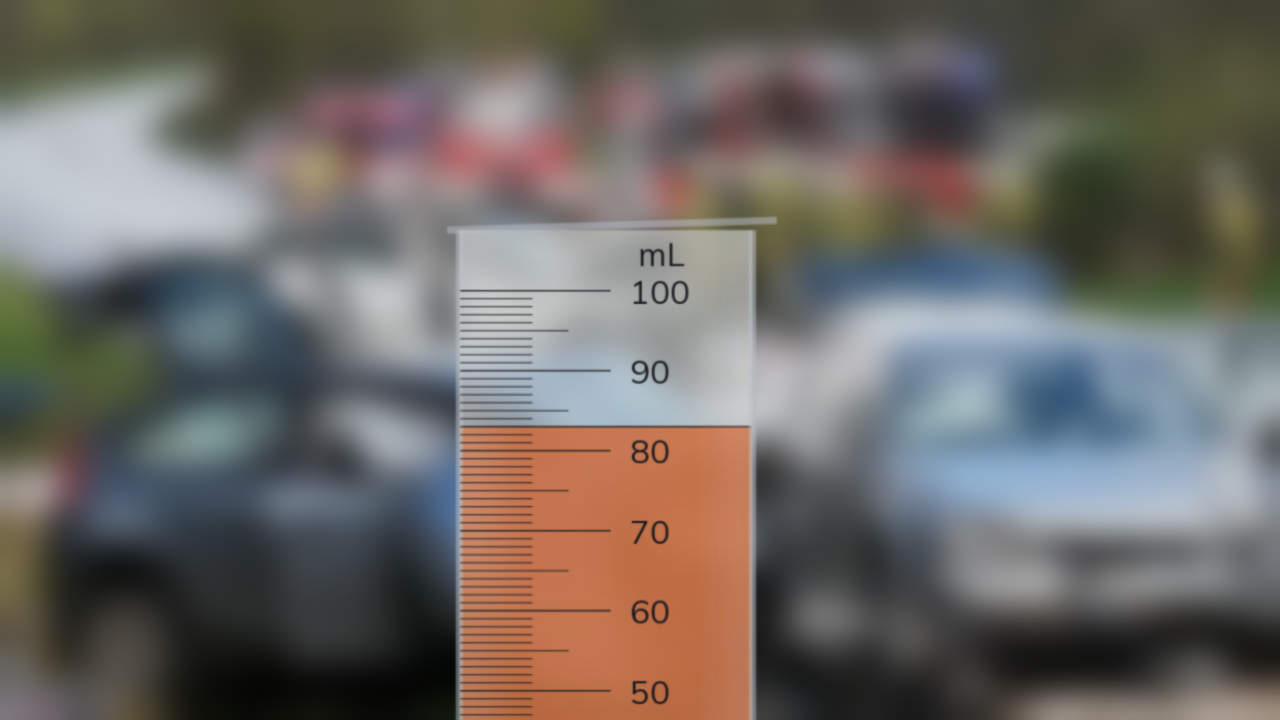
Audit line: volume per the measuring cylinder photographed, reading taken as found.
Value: 83 mL
